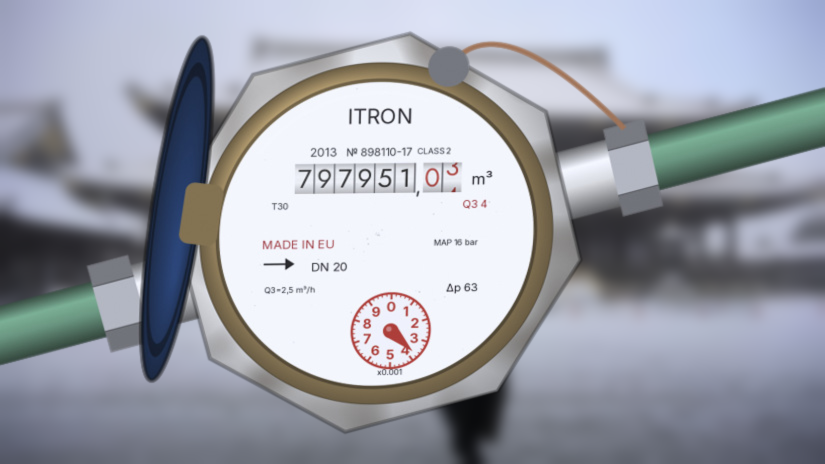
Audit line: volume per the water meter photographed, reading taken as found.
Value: 797951.033 m³
